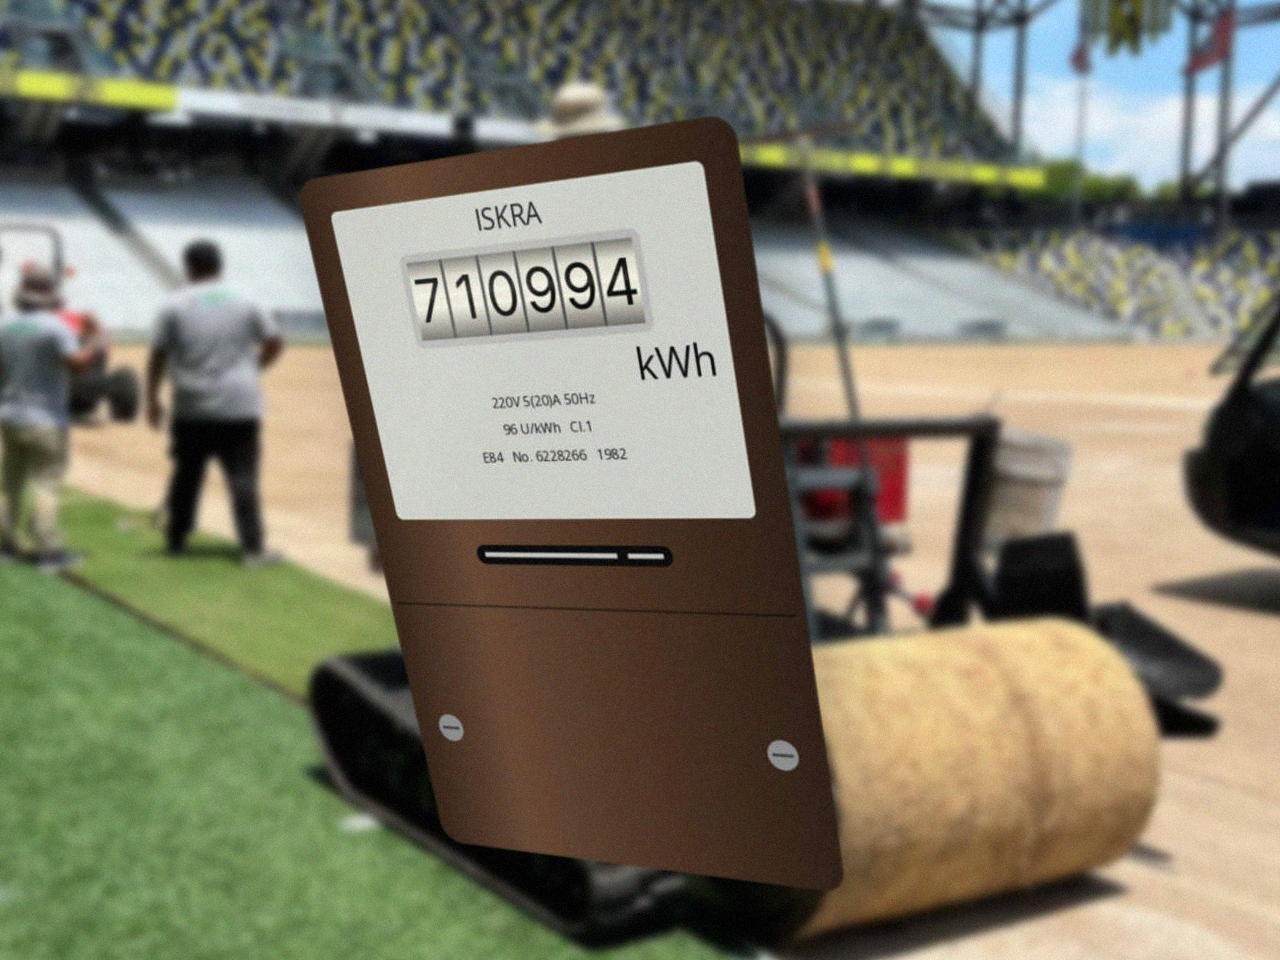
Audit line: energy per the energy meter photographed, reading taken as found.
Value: 710994 kWh
